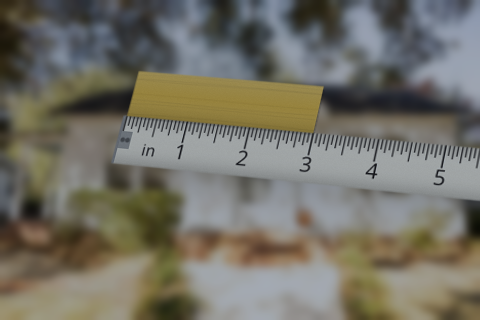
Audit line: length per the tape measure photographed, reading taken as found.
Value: 3 in
